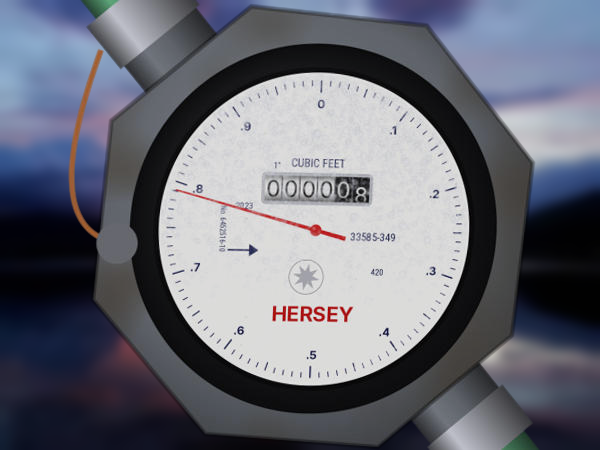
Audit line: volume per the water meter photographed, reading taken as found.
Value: 7.79 ft³
